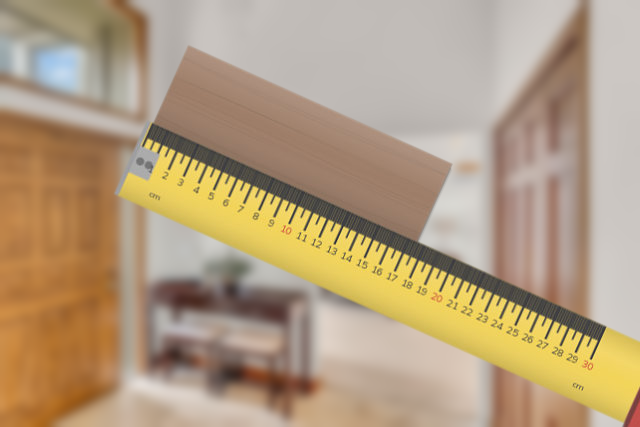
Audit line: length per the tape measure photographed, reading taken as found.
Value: 17.5 cm
